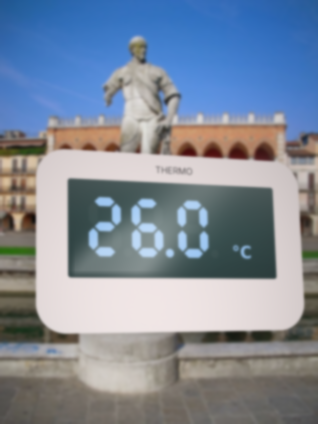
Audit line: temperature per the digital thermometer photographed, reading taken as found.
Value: 26.0 °C
